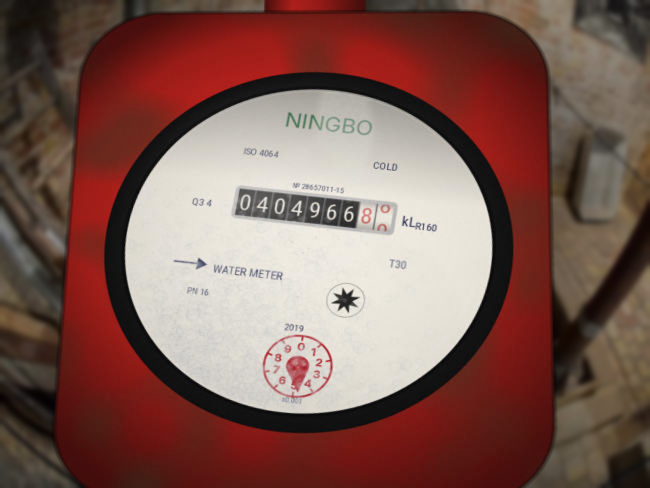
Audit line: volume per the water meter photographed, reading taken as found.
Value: 404966.884 kL
